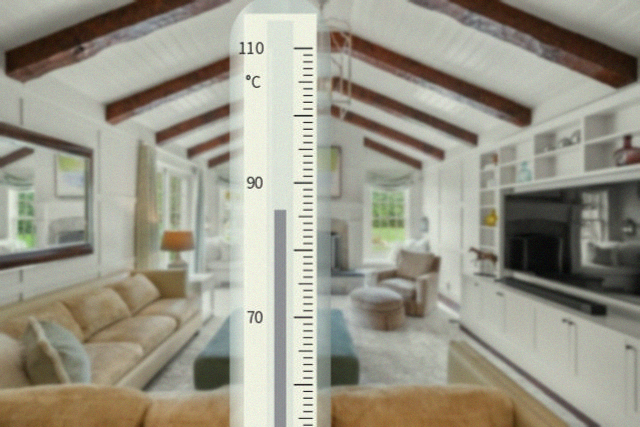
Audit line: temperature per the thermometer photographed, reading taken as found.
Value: 86 °C
